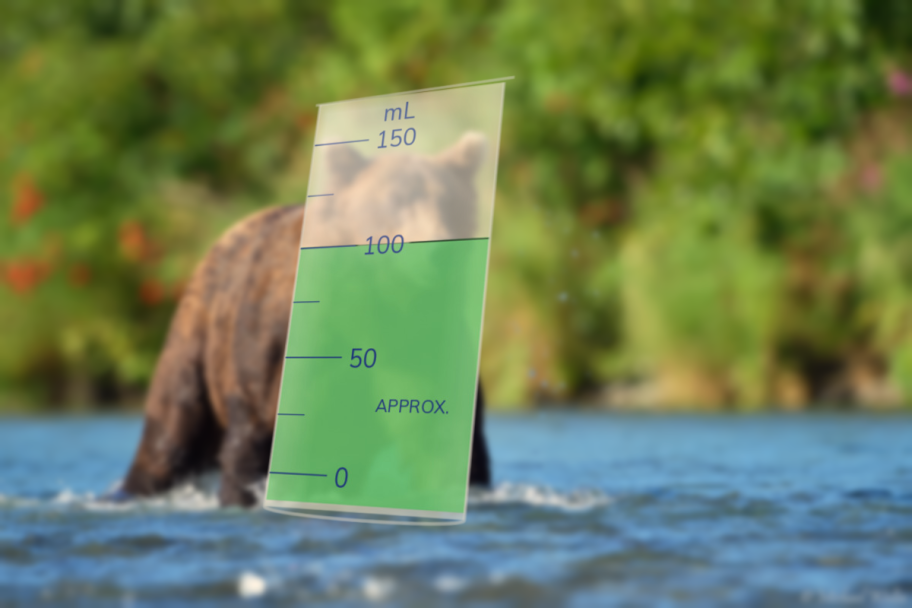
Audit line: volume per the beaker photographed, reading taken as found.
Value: 100 mL
